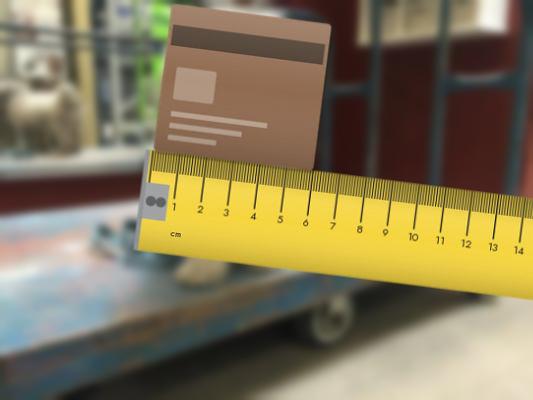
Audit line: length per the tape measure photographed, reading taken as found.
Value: 6 cm
